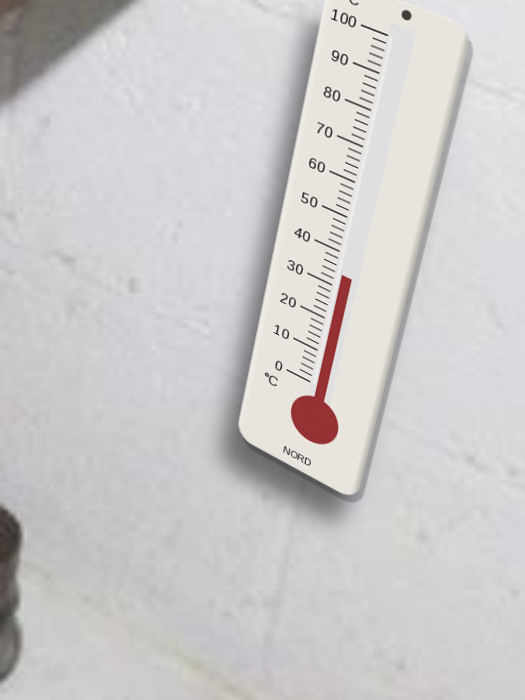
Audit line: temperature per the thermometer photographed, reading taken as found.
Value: 34 °C
